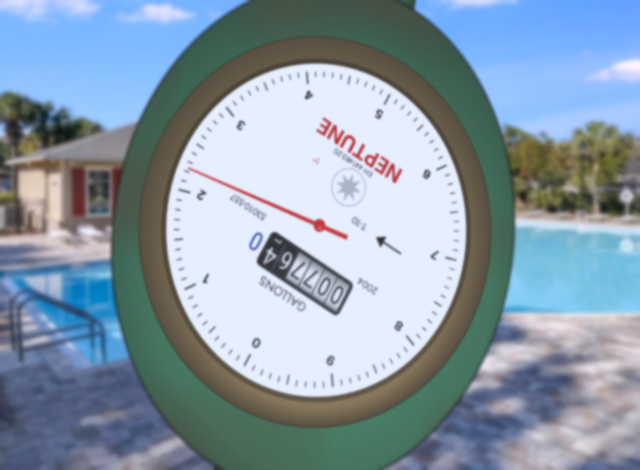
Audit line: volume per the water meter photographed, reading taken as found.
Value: 77642.2 gal
